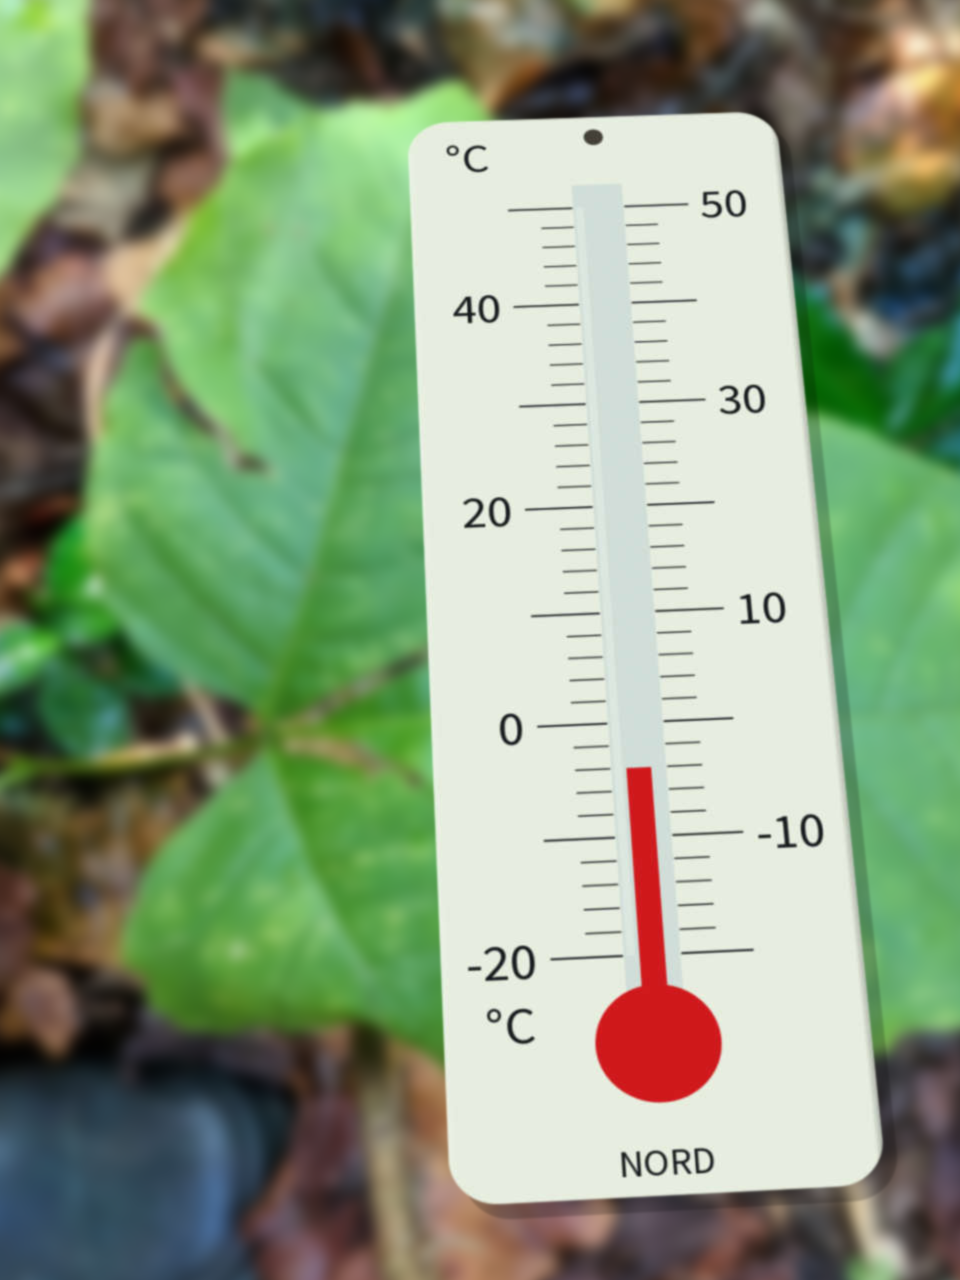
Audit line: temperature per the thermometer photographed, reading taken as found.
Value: -4 °C
